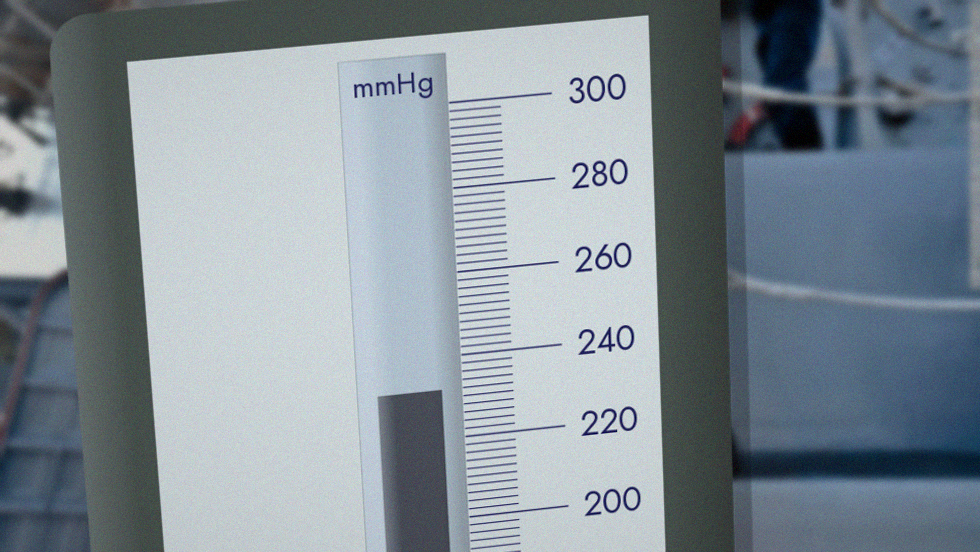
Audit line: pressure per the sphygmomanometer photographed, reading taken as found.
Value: 232 mmHg
